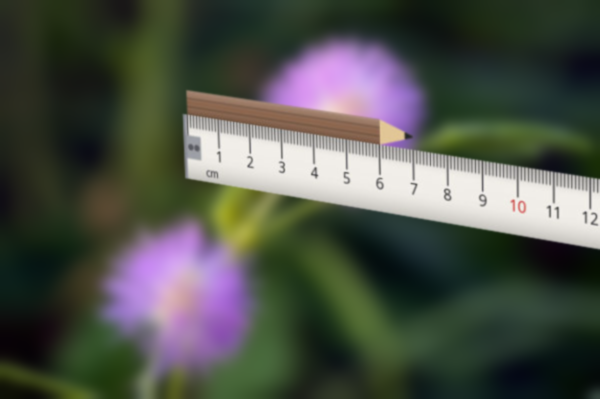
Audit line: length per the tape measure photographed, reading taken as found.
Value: 7 cm
